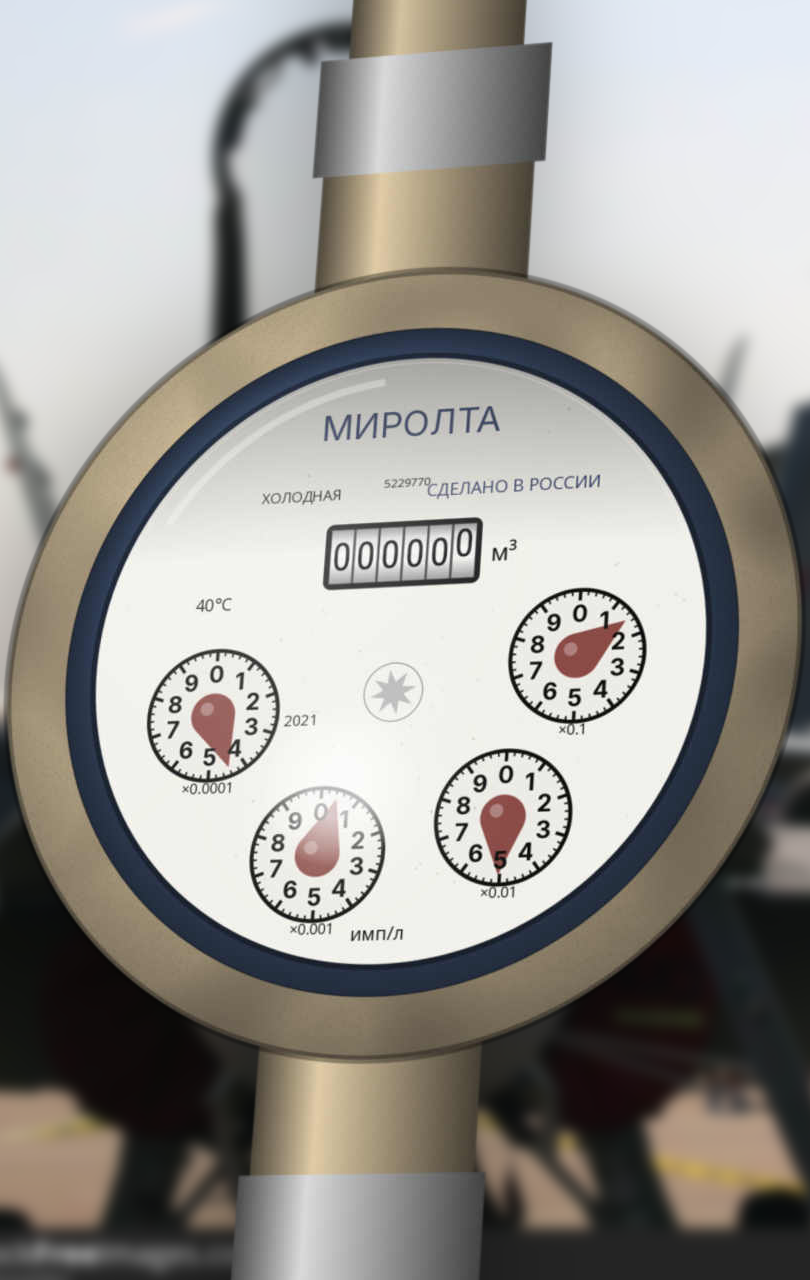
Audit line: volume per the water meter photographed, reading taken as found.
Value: 0.1504 m³
